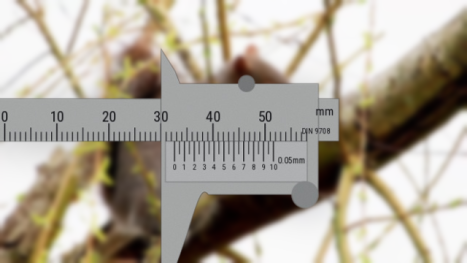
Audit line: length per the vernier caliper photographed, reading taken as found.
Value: 32.6 mm
